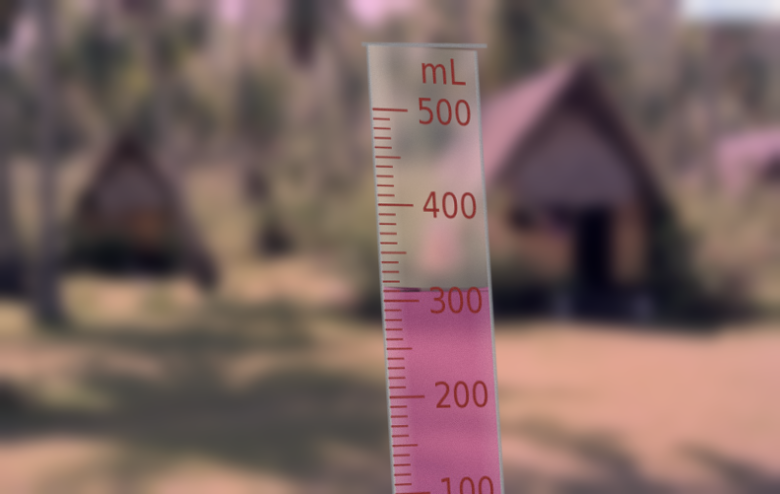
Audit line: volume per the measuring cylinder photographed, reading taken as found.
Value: 310 mL
